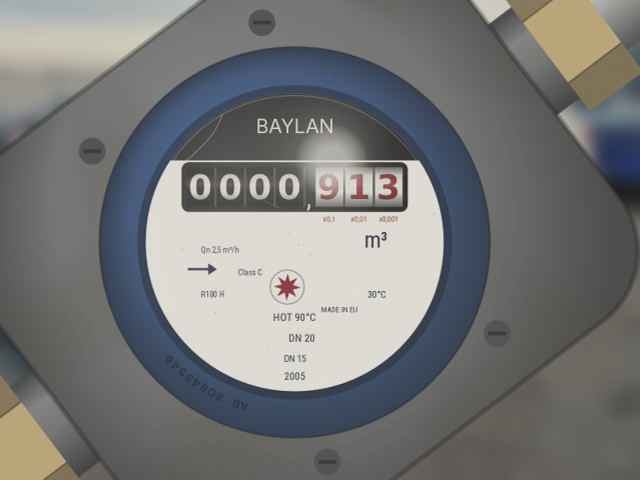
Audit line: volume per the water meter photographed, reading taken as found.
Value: 0.913 m³
